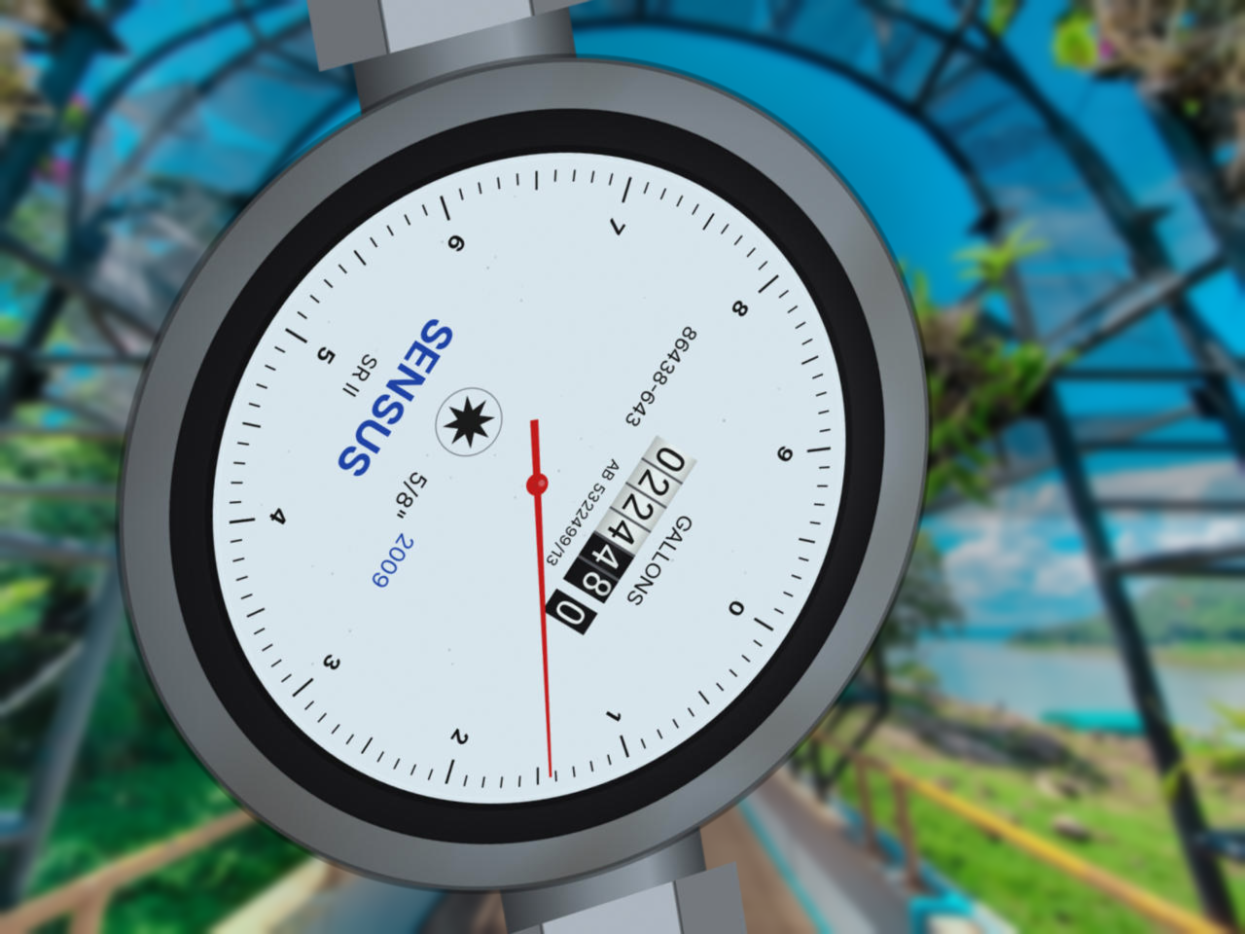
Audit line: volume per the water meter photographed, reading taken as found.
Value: 224481.4 gal
